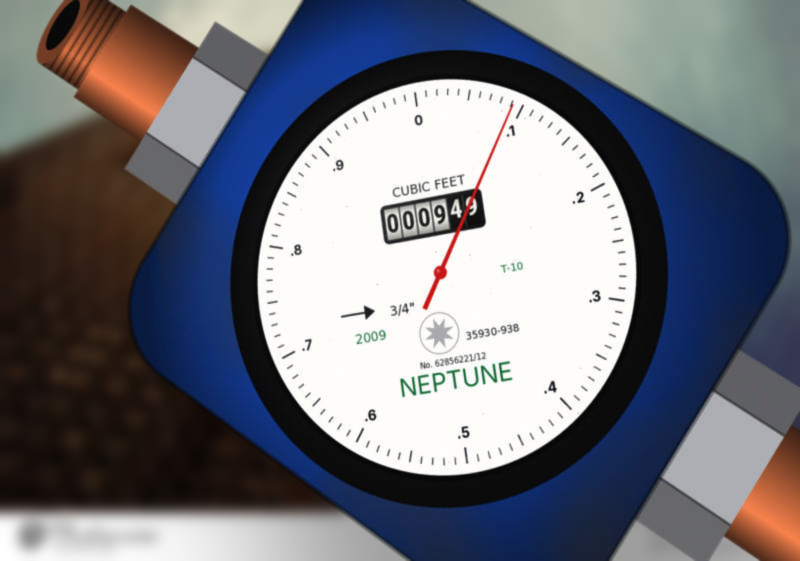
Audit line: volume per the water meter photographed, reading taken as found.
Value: 949.09 ft³
